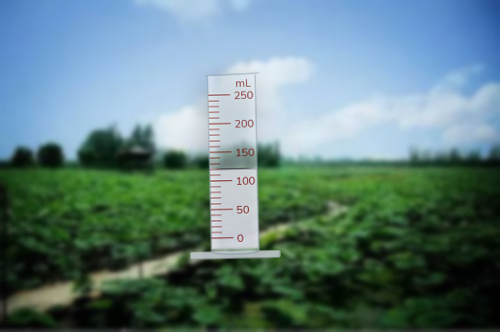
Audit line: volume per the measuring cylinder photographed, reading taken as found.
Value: 120 mL
